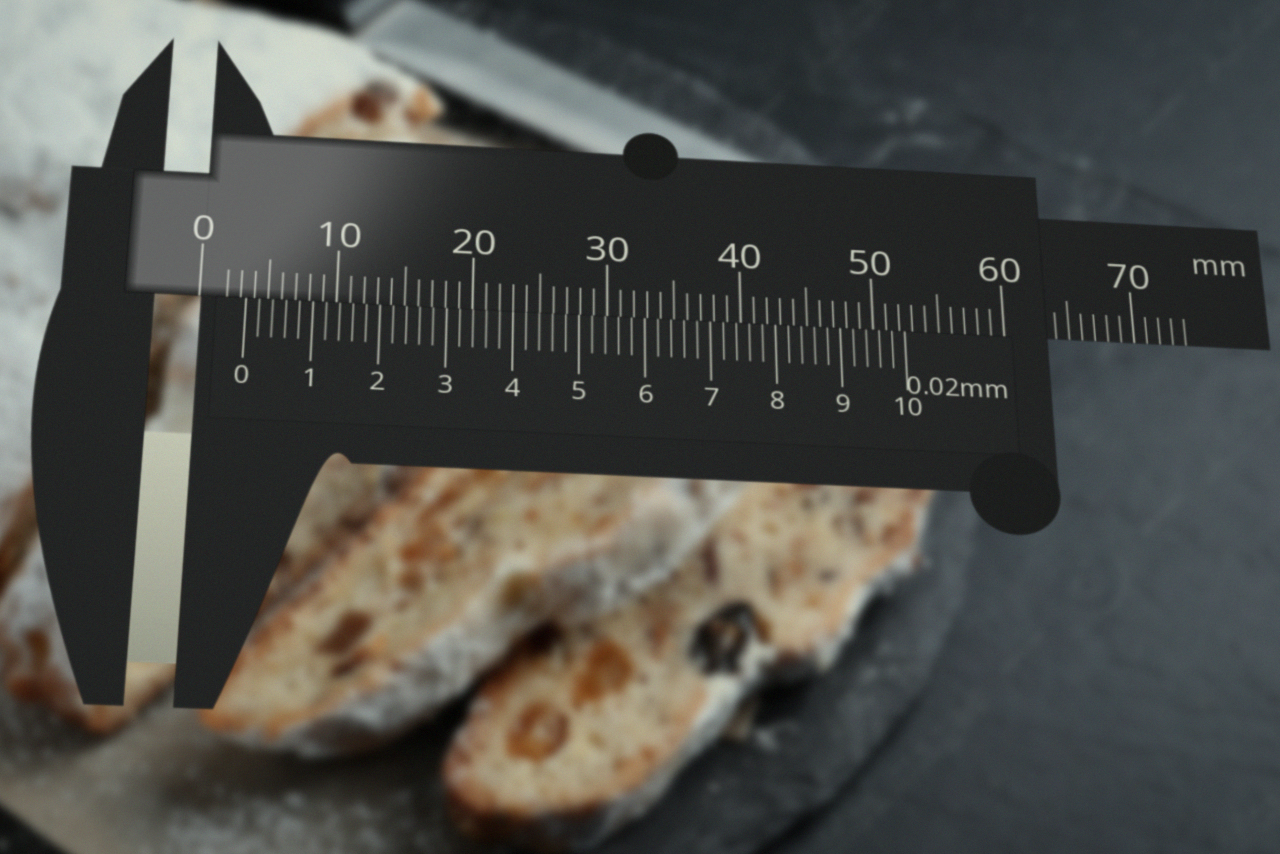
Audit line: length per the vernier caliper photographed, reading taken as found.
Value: 3.4 mm
